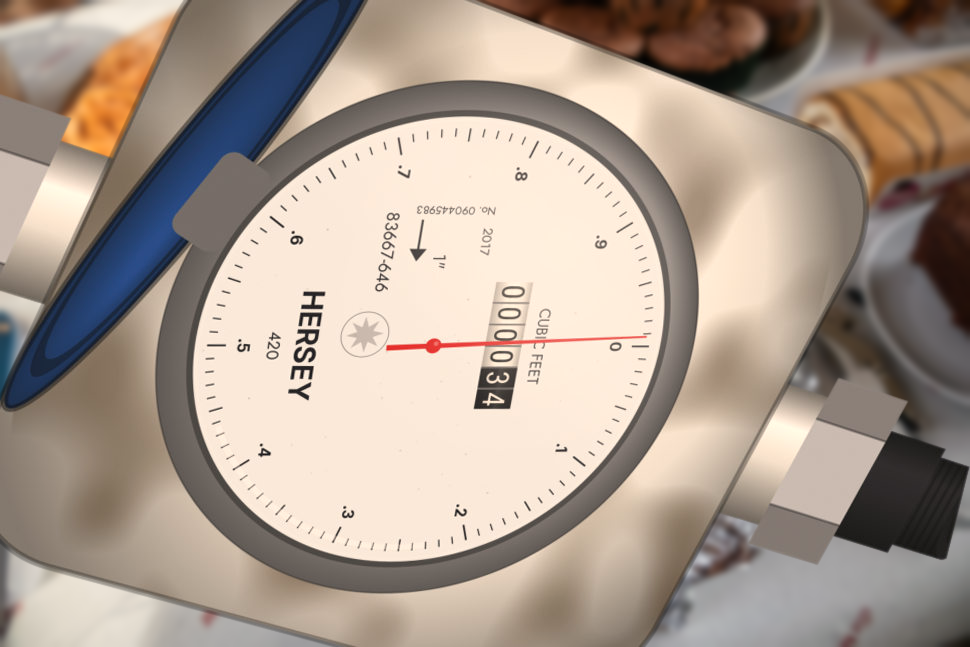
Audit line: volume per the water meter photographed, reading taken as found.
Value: 33.99 ft³
